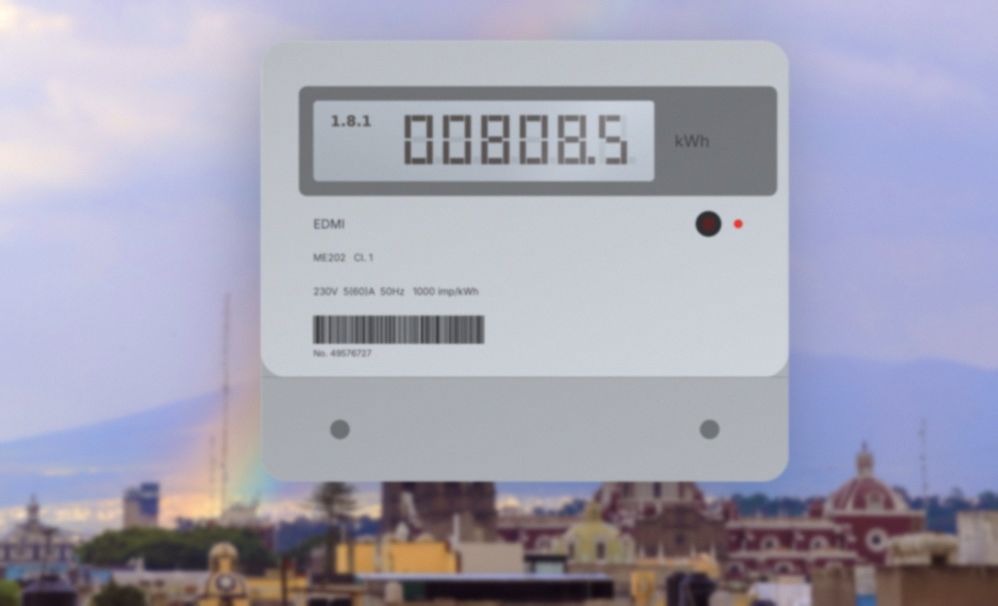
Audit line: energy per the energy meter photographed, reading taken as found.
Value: 808.5 kWh
